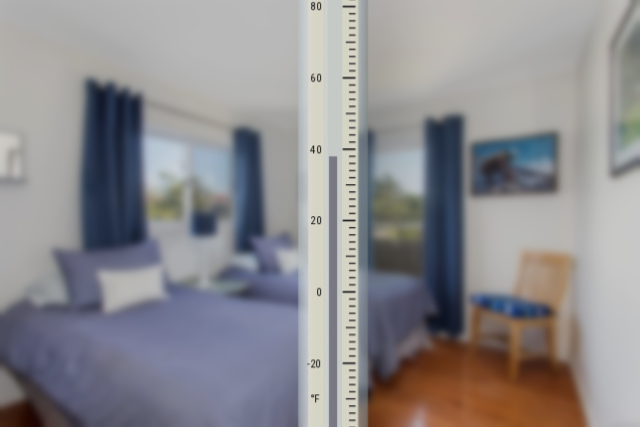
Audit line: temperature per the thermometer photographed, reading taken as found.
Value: 38 °F
